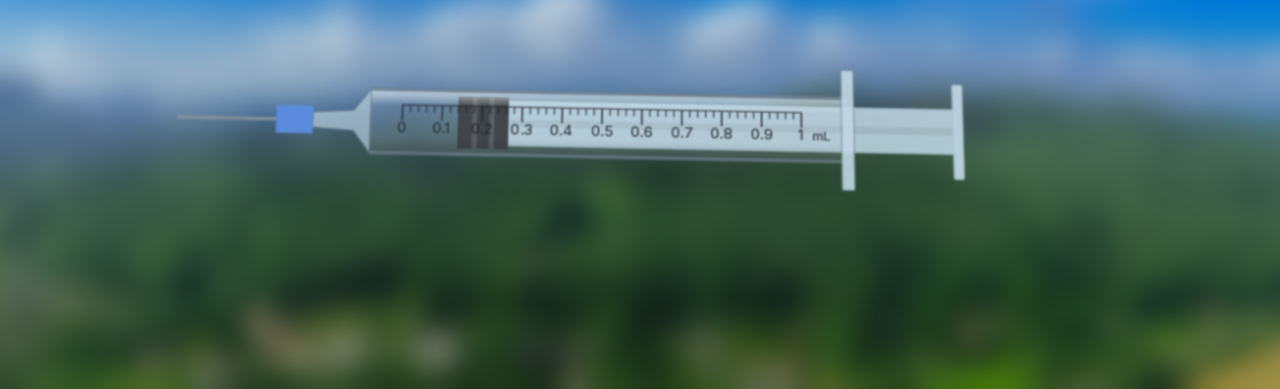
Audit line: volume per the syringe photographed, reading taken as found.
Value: 0.14 mL
